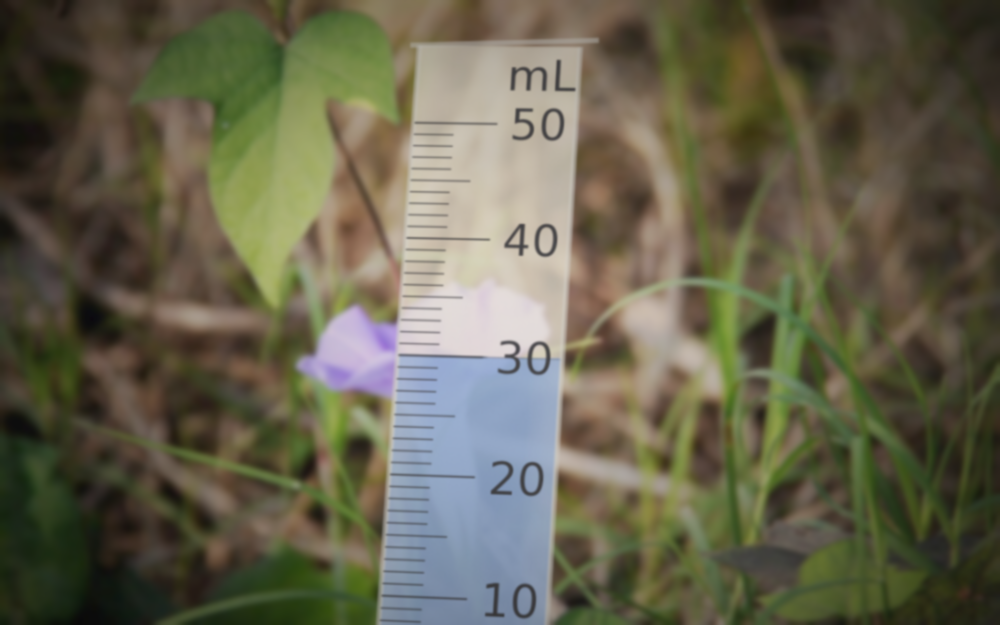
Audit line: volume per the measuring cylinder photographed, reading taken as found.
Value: 30 mL
